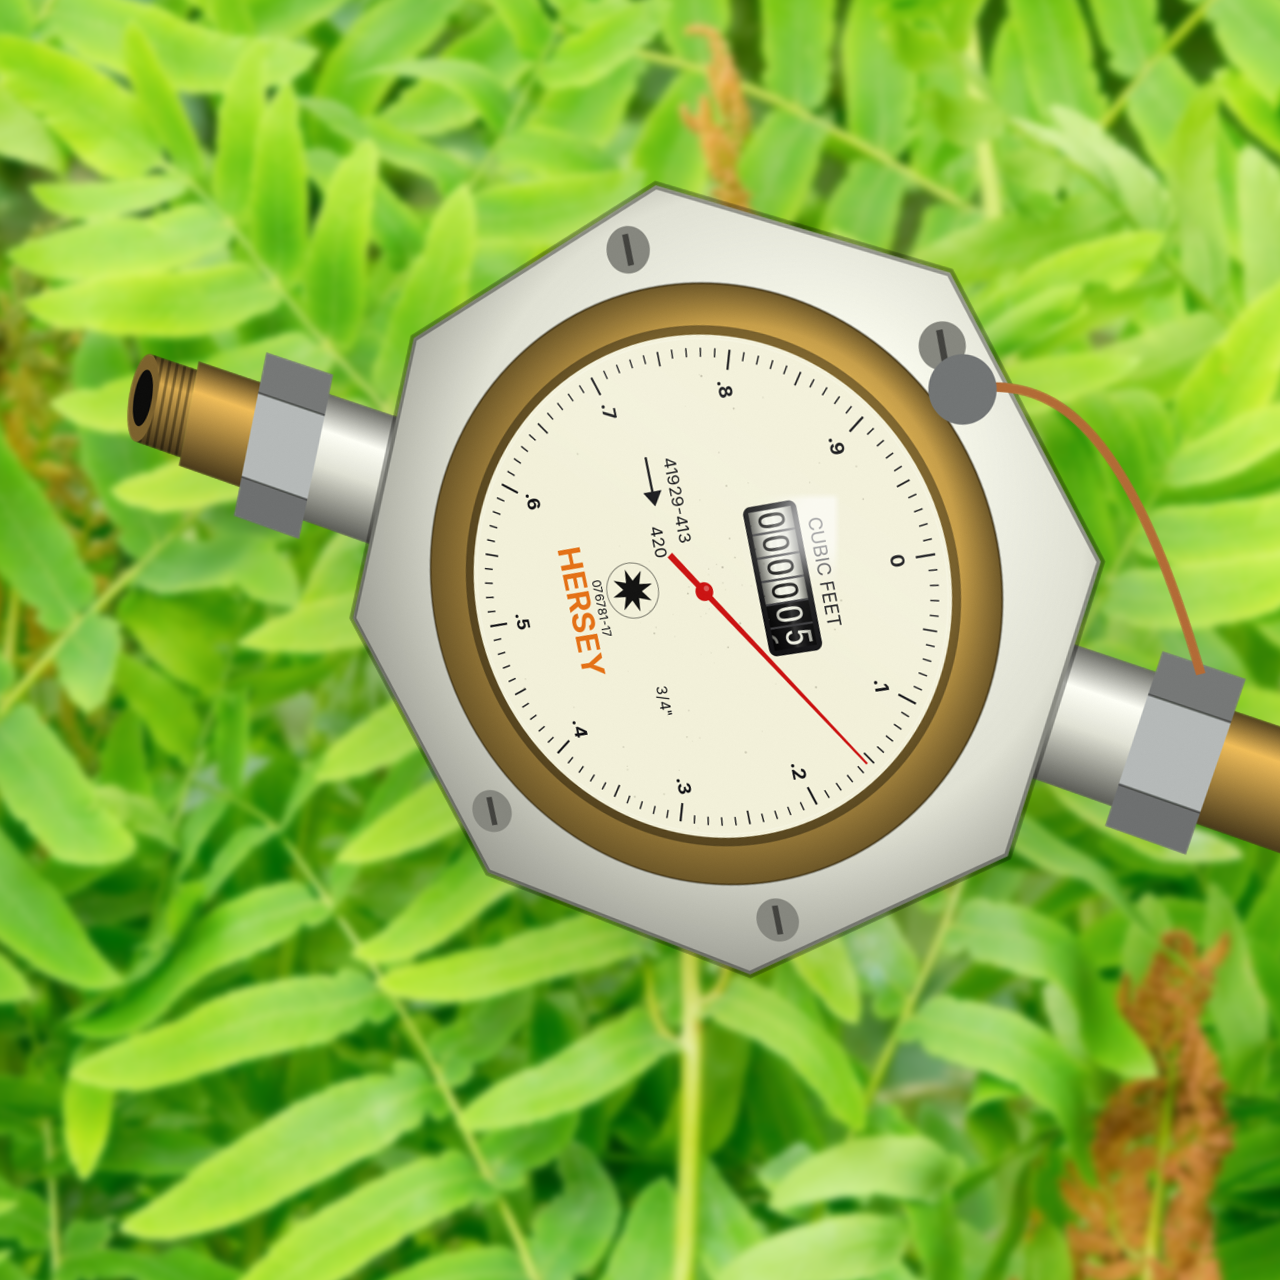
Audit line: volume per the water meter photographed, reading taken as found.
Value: 5.15 ft³
